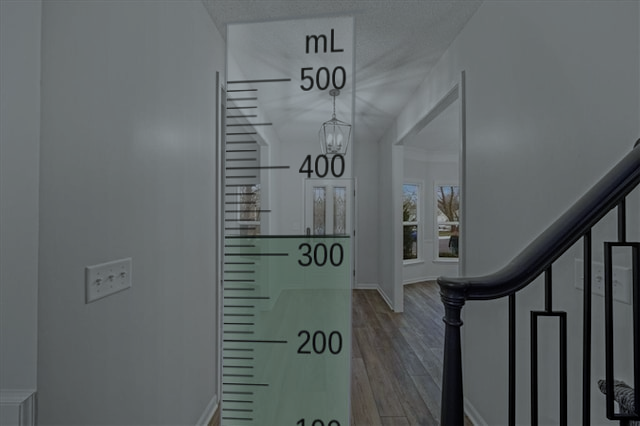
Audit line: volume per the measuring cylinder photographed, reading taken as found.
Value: 320 mL
